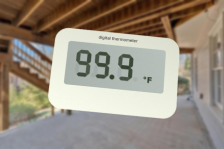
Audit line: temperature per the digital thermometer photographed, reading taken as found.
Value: 99.9 °F
